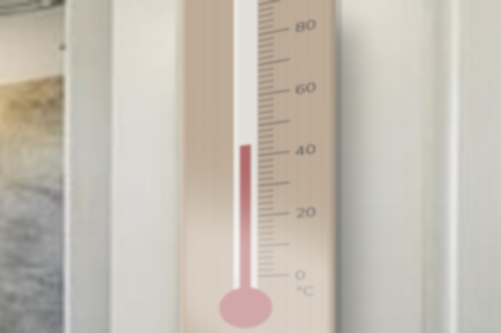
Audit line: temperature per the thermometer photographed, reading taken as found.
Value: 44 °C
